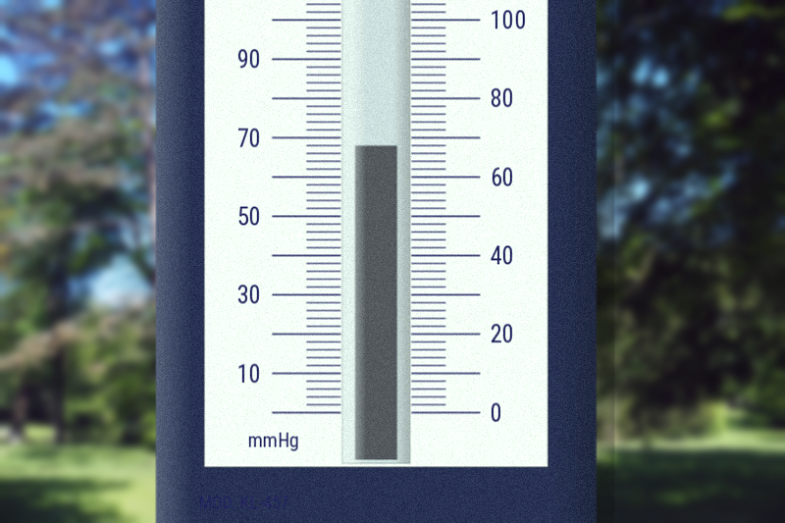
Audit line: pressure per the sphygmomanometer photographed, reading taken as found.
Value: 68 mmHg
